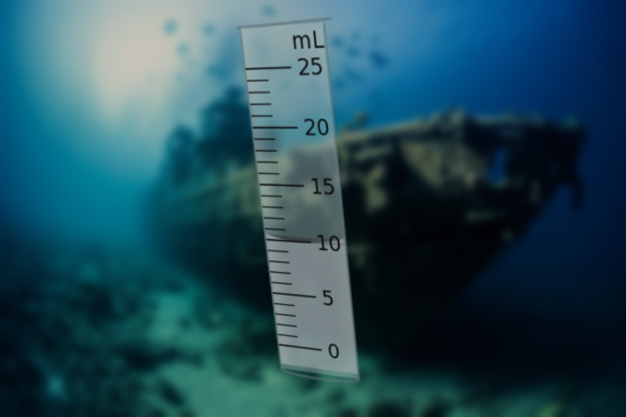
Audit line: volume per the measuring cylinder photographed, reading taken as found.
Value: 10 mL
